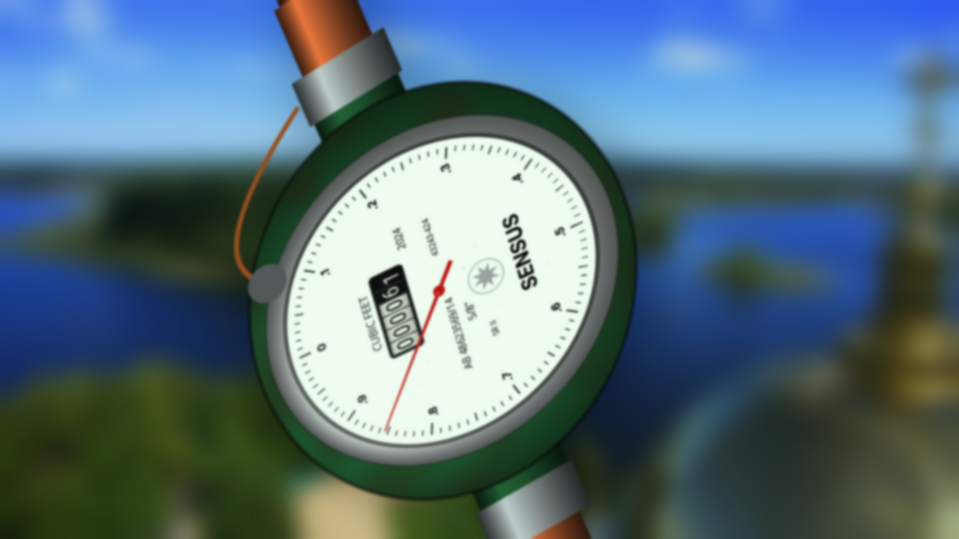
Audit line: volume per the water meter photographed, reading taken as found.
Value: 60.85 ft³
